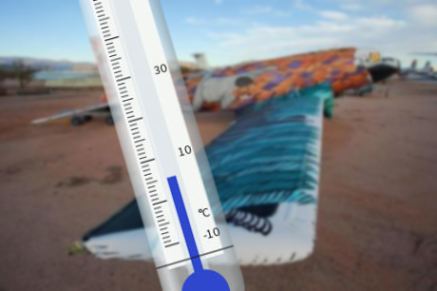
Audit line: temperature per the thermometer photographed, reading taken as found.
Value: 5 °C
